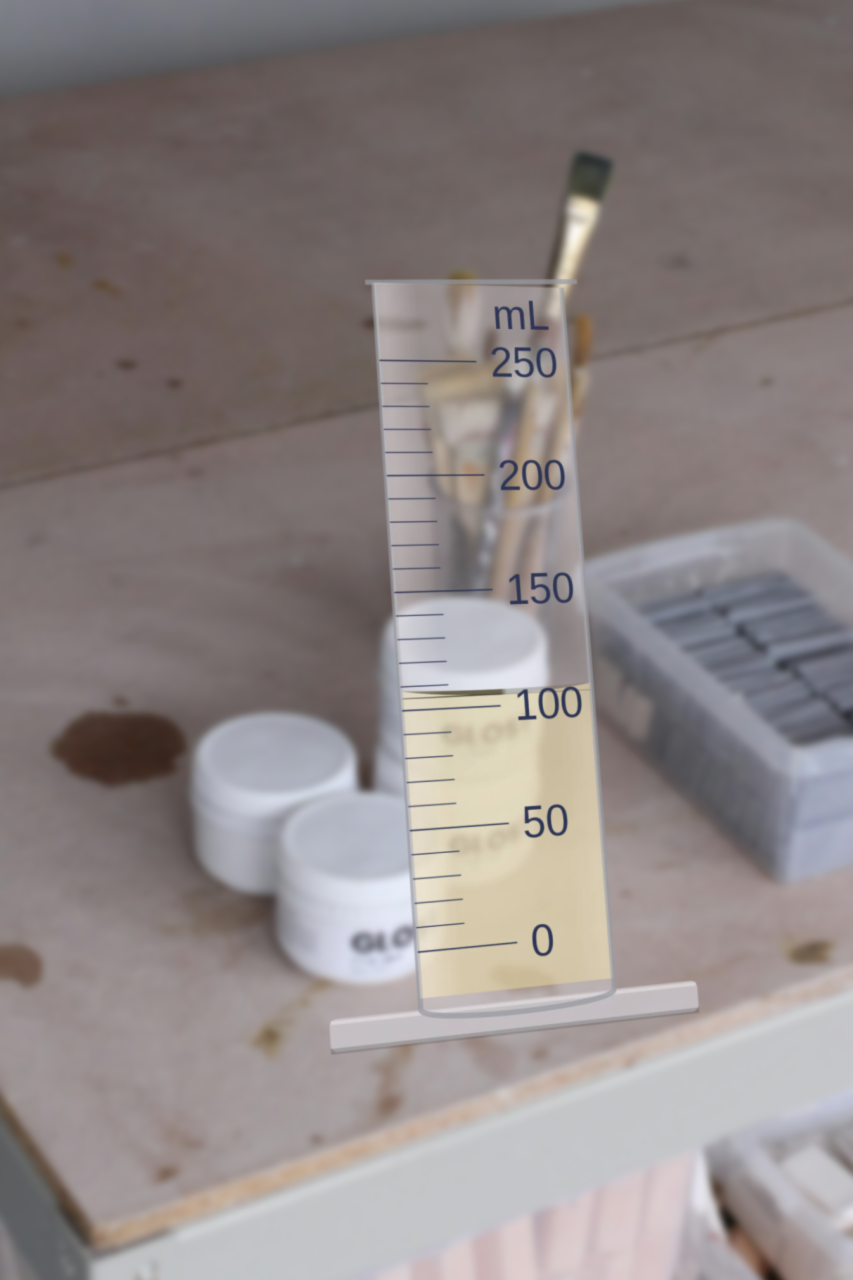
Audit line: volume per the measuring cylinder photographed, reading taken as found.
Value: 105 mL
